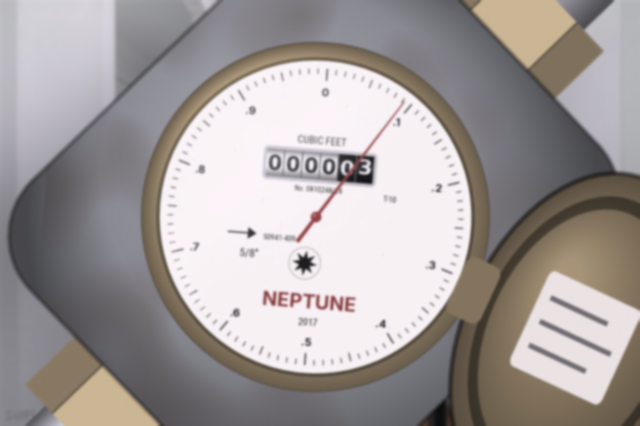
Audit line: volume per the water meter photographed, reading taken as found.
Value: 3.09 ft³
